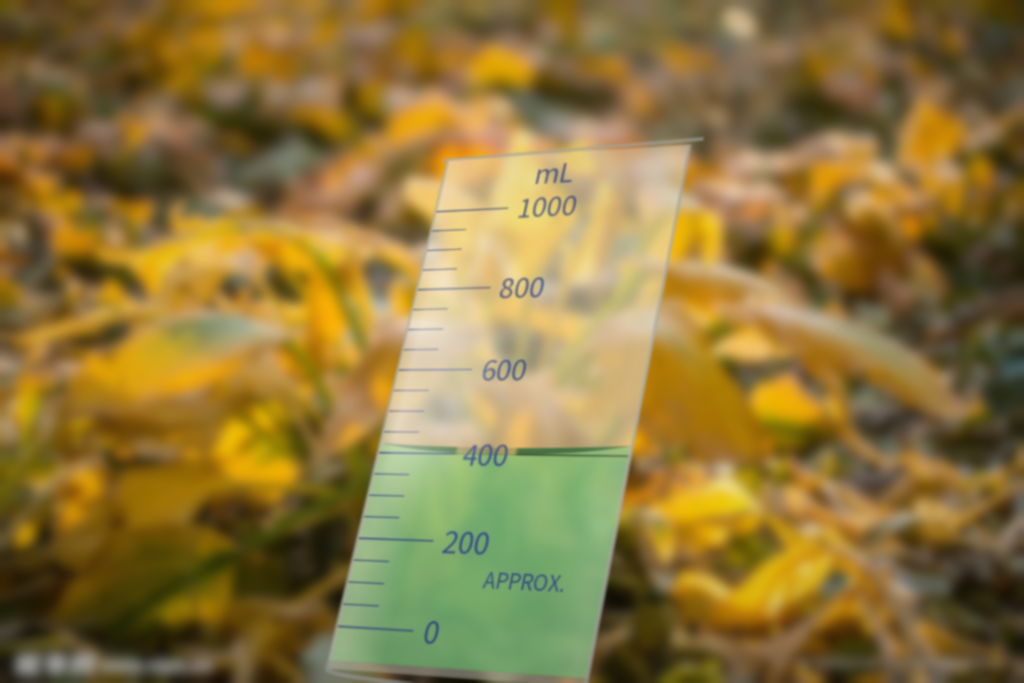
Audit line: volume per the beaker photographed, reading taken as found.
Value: 400 mL
